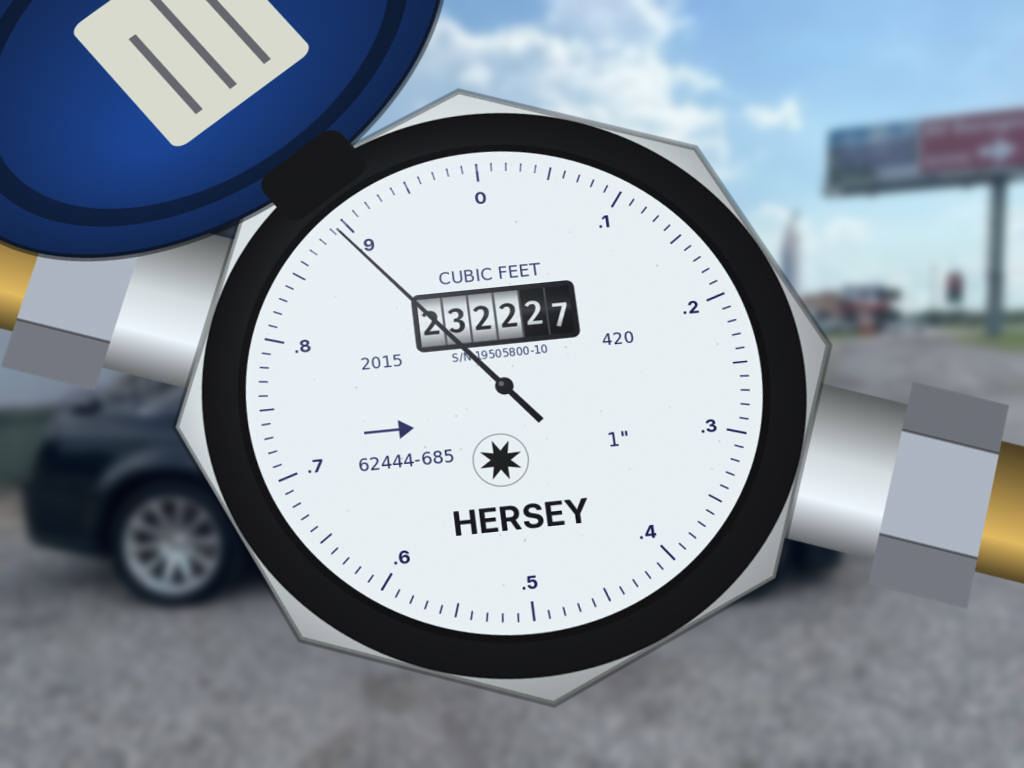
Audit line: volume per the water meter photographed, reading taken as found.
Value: 232226.89 ft³
